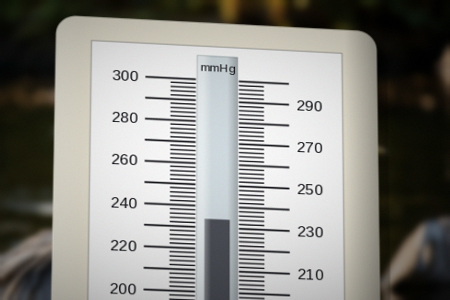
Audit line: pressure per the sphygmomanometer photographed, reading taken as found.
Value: 234 mmHg
